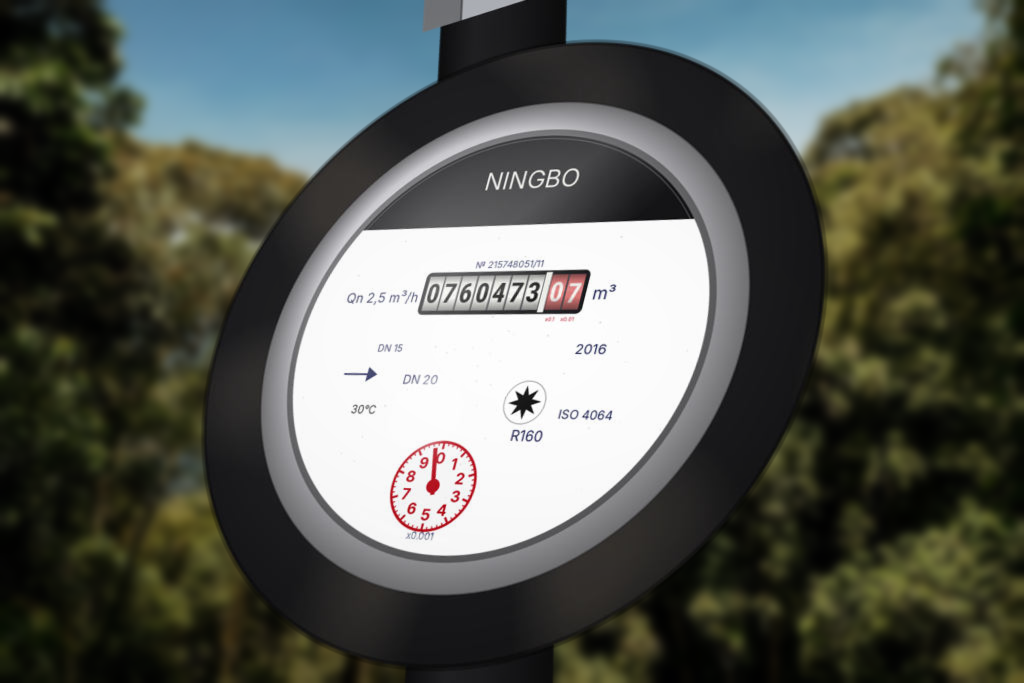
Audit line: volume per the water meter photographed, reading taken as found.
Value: 760473.069 m³
